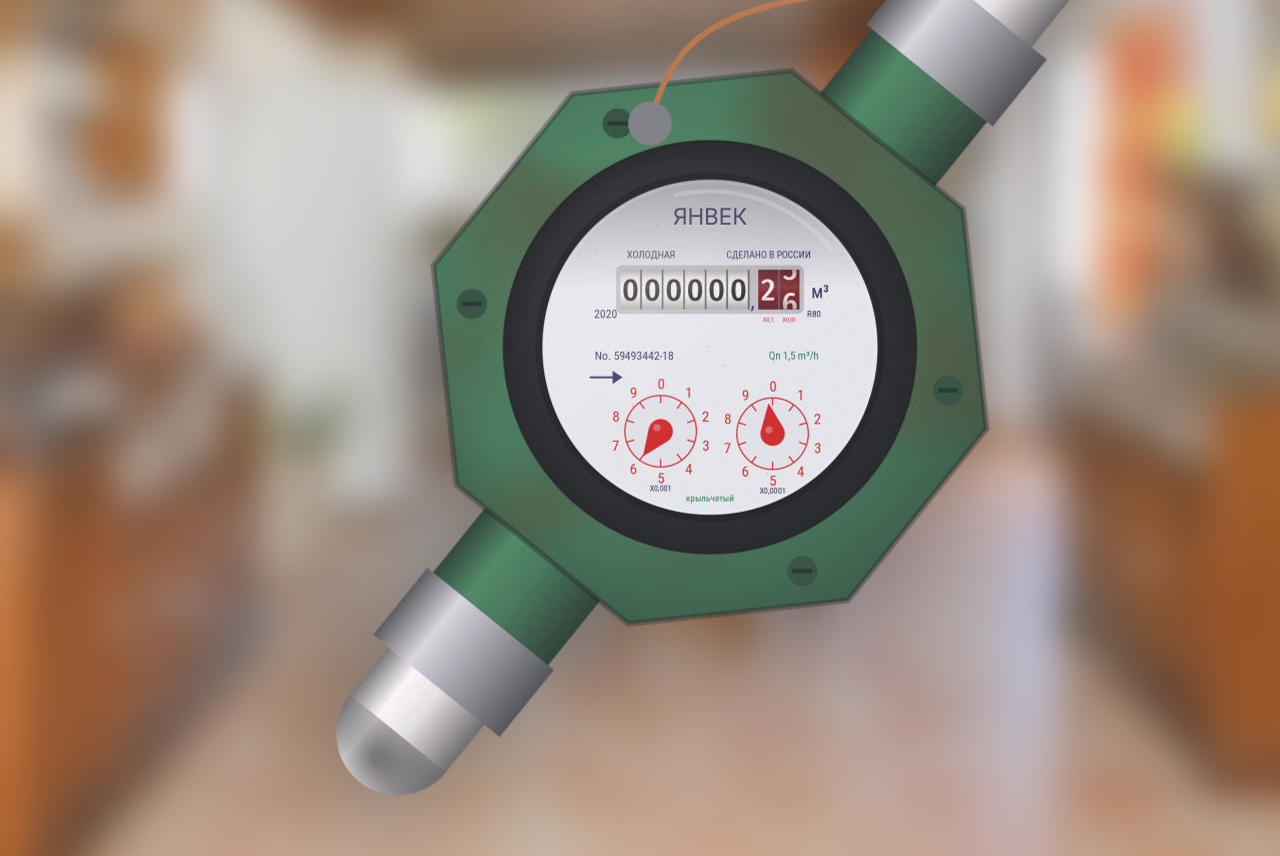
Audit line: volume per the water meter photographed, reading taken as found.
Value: 0.2559 m³
